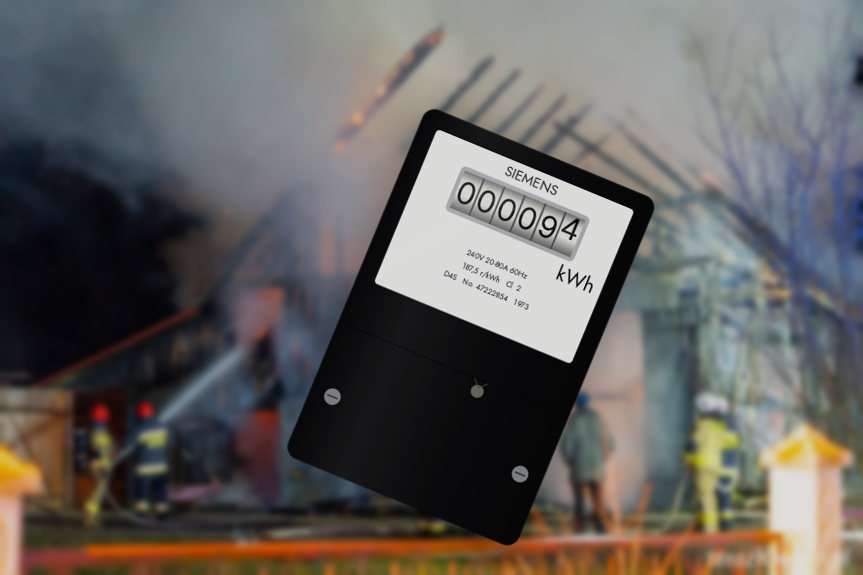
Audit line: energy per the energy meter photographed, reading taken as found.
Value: 94 kWh
